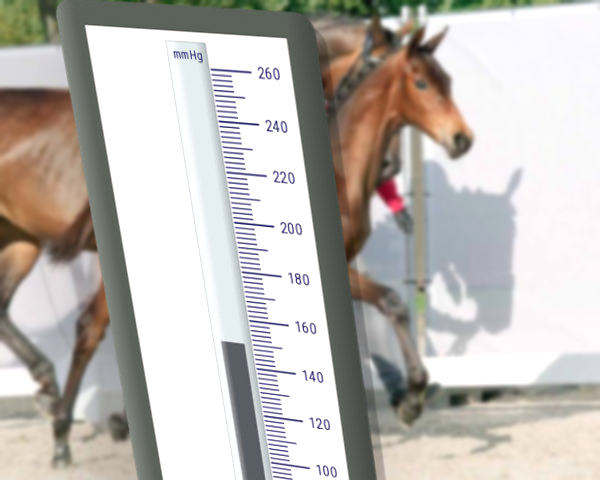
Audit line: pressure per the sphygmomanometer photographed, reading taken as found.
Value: 150 mmHg
